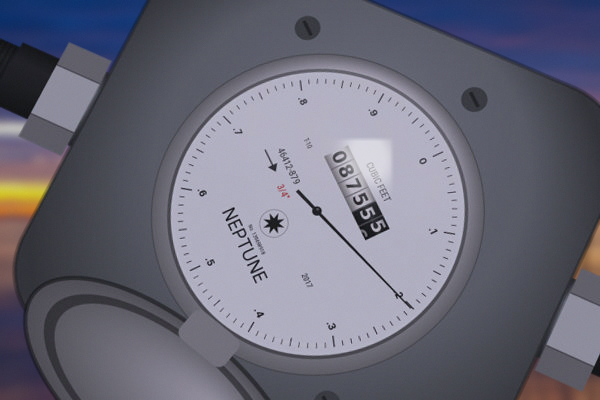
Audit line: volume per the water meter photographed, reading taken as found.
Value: 87555.20 ft³
